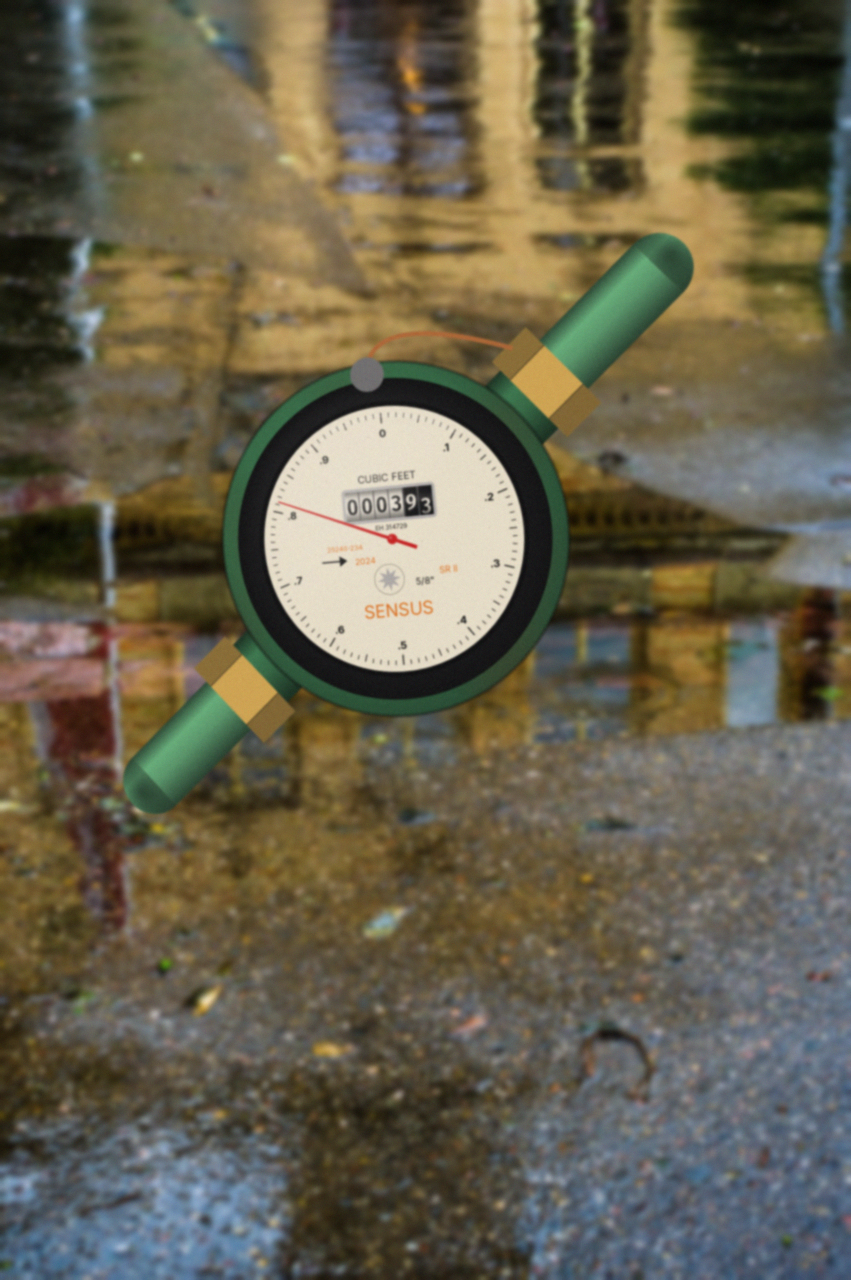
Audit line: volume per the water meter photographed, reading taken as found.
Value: 392.81 ft³
